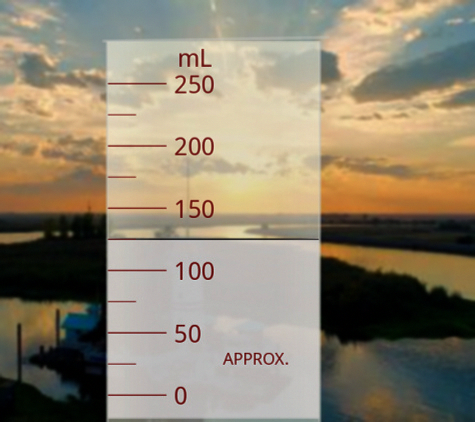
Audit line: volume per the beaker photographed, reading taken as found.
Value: 125 mL
